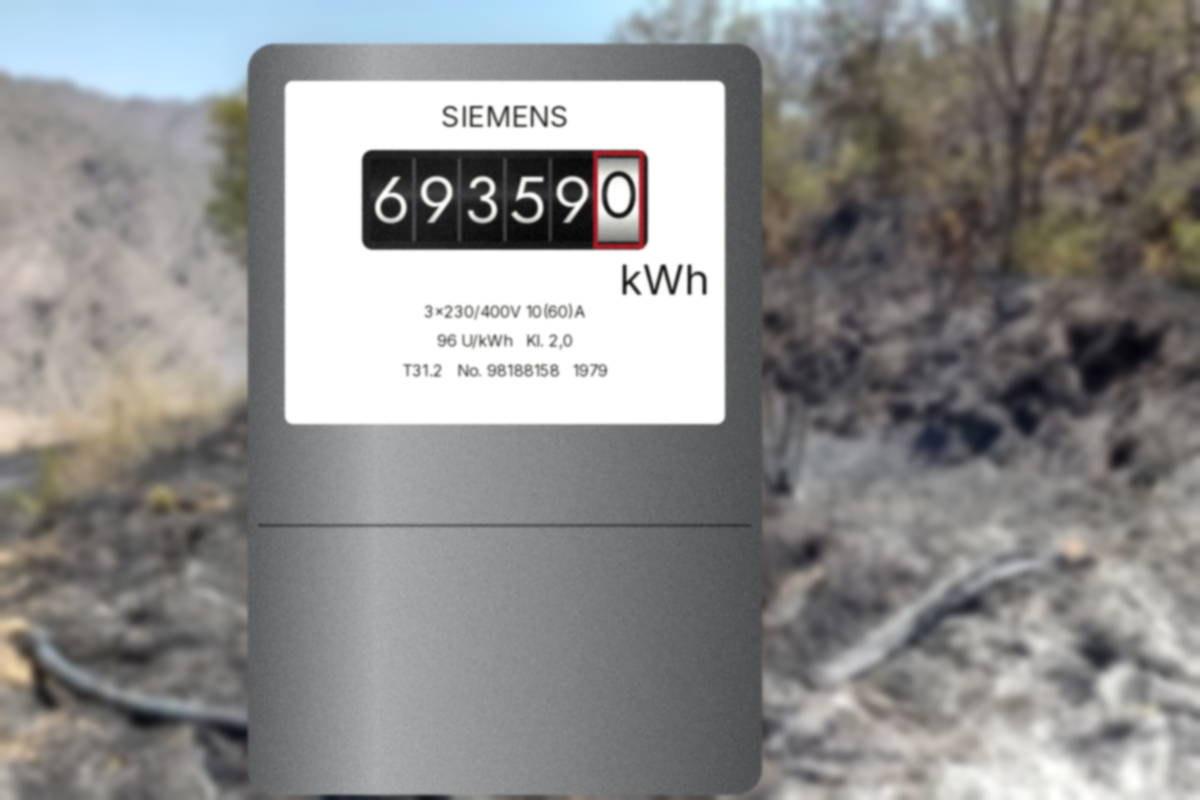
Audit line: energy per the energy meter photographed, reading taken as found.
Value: 69359.0 kWh
